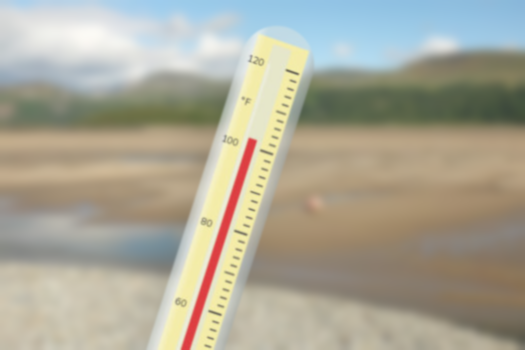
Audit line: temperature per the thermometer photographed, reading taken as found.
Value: 102 °F
